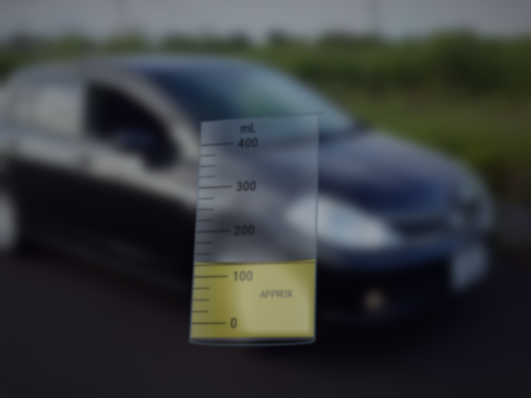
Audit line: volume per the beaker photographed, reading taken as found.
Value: 125 mL
